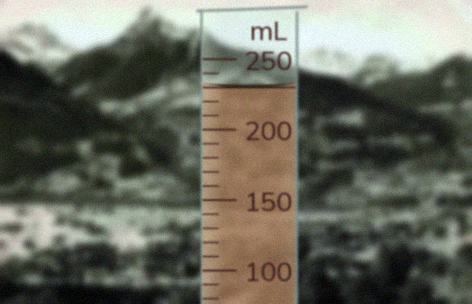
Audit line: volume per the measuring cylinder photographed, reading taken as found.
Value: 230 mL
